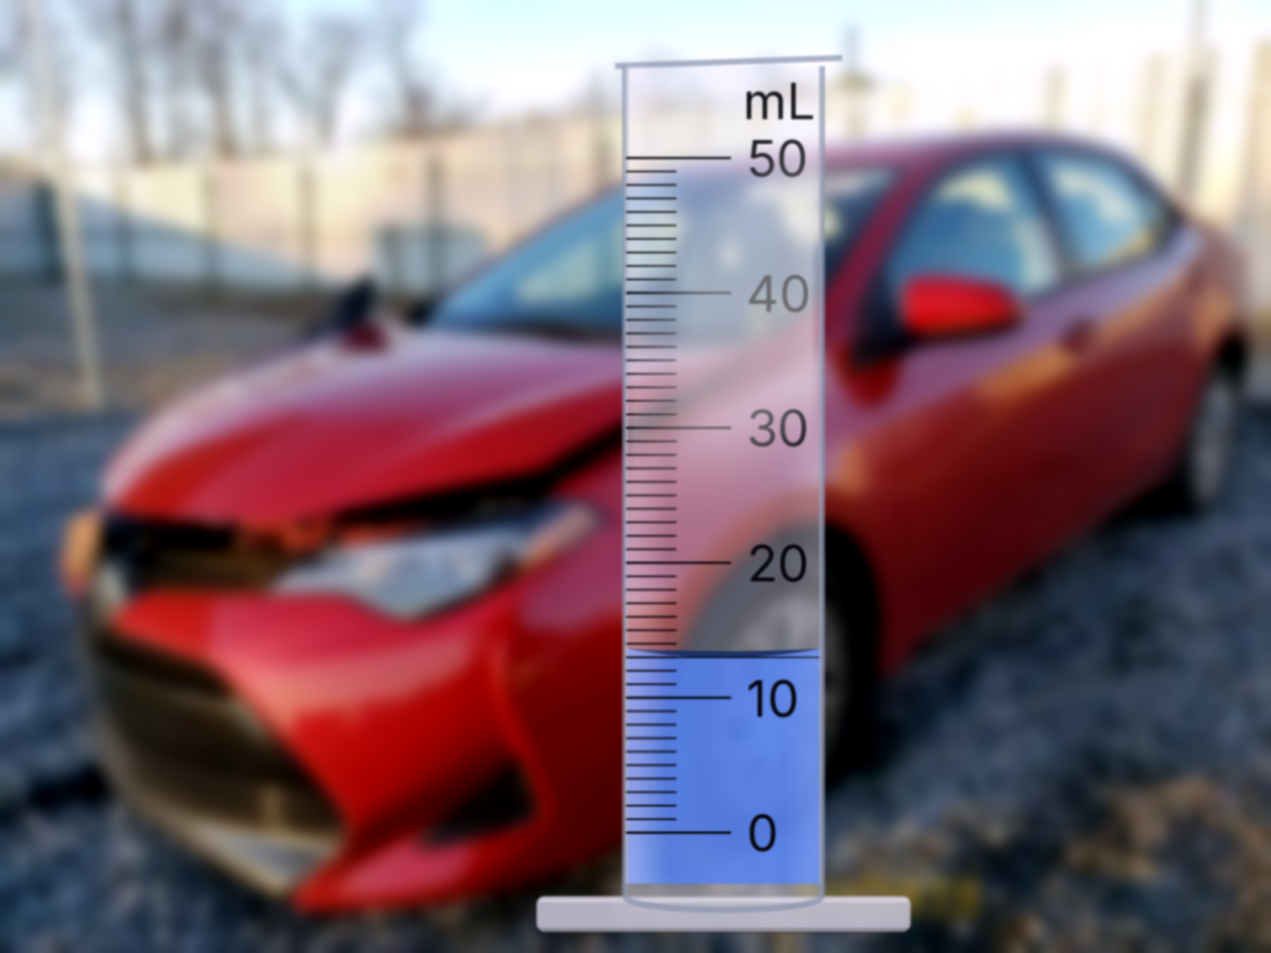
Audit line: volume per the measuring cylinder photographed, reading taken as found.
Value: 13 mL
